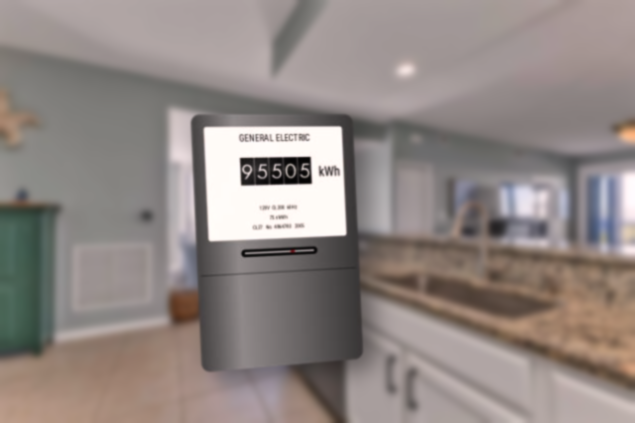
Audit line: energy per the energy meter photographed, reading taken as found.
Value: 95505 kWh
